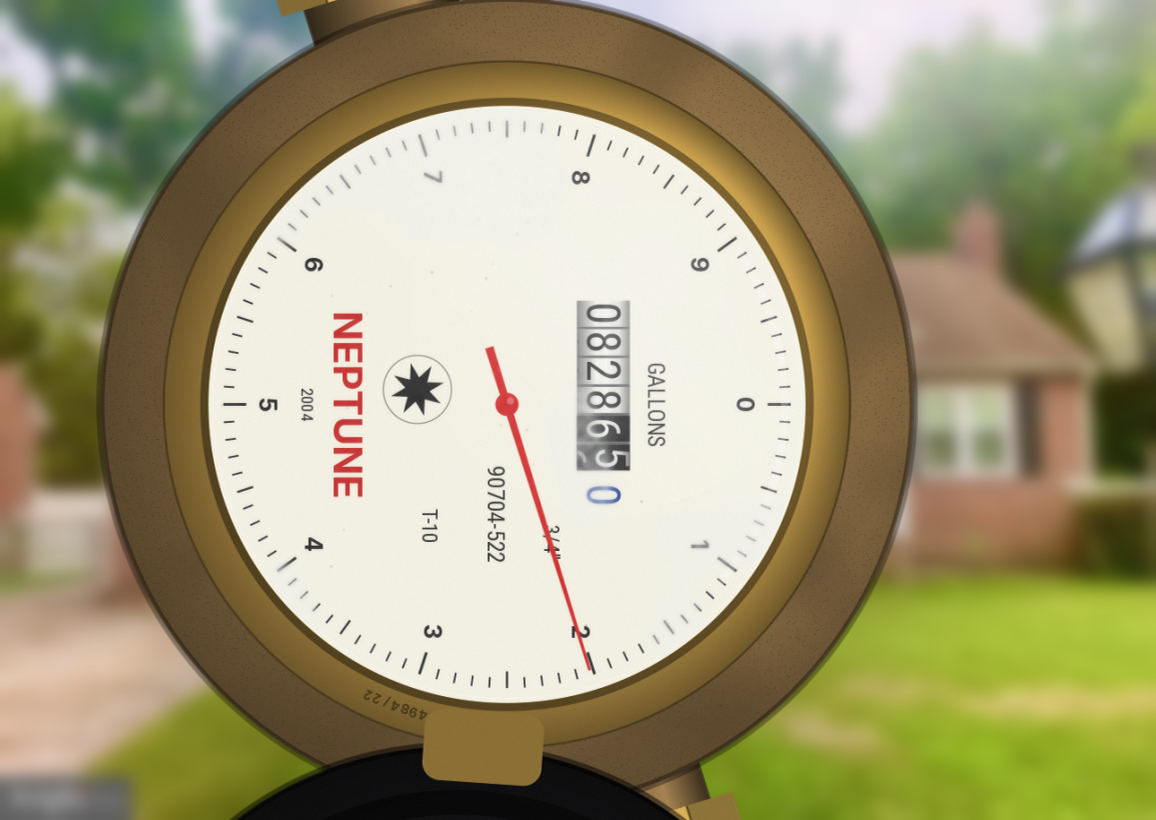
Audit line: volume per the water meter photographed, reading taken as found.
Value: 828652.0 gal
